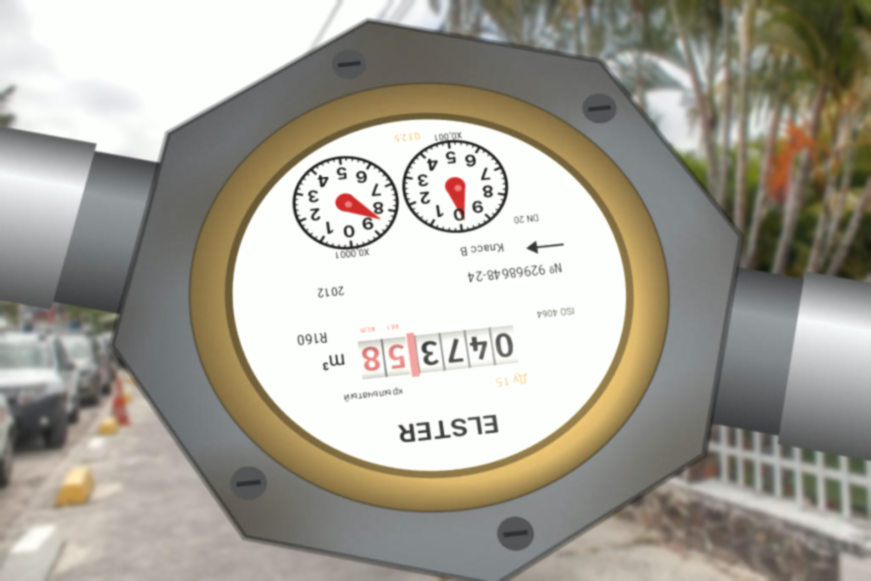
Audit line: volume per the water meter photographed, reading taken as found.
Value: 473.5798 m³
